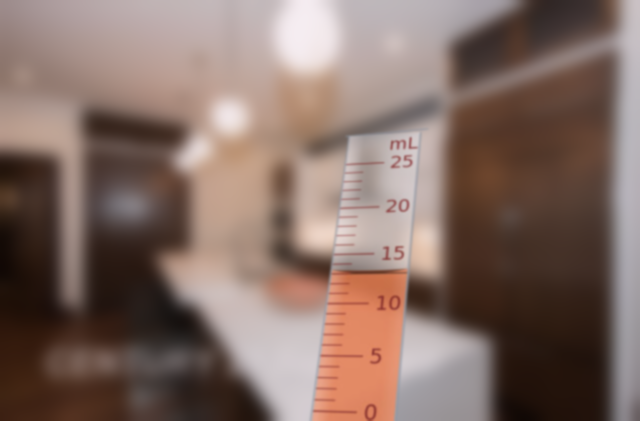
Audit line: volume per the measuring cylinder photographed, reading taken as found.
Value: 13 mL
